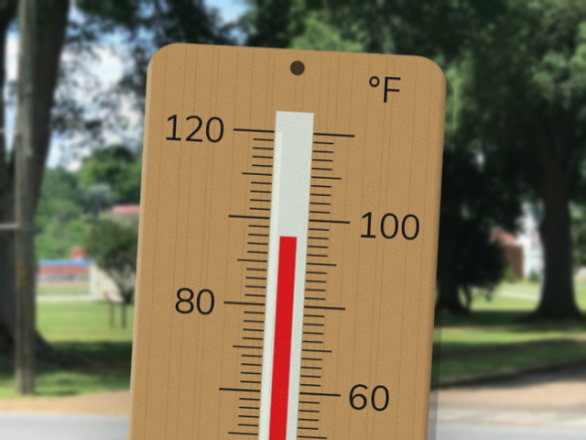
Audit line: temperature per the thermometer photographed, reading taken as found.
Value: 96 °F
